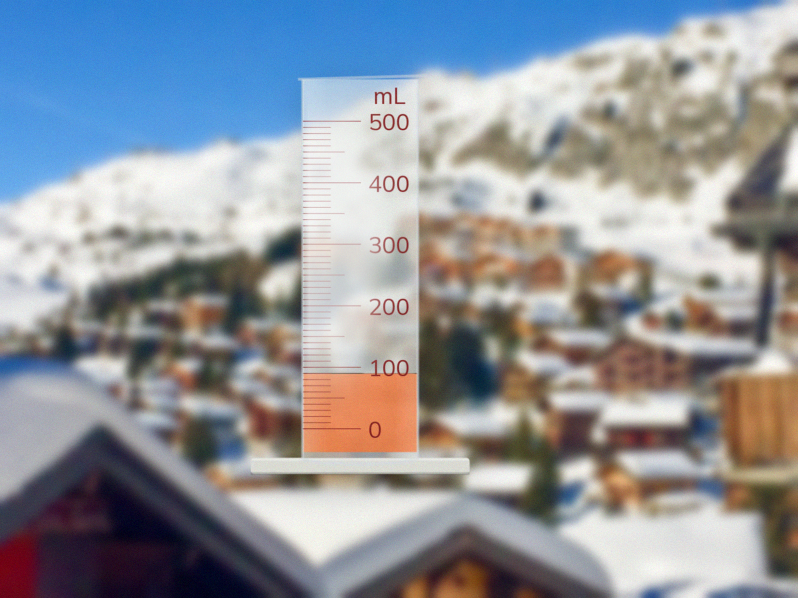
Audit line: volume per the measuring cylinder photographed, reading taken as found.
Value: 90 mL
